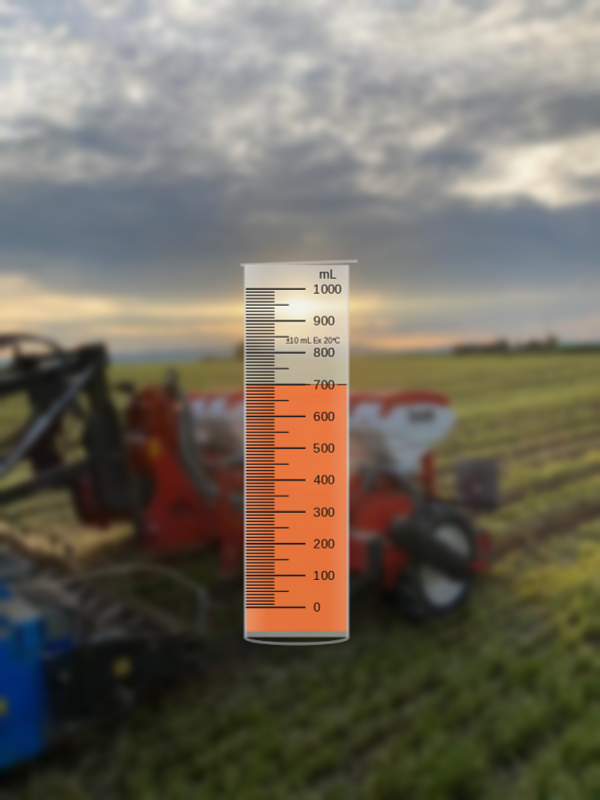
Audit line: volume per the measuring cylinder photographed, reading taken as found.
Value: 700 mL
